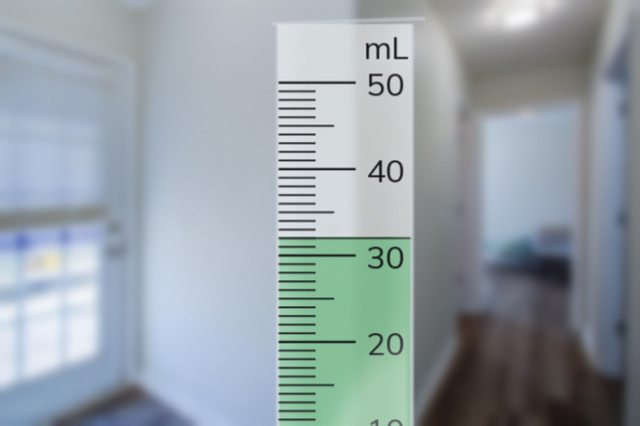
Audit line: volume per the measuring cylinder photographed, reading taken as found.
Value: 32 mL
